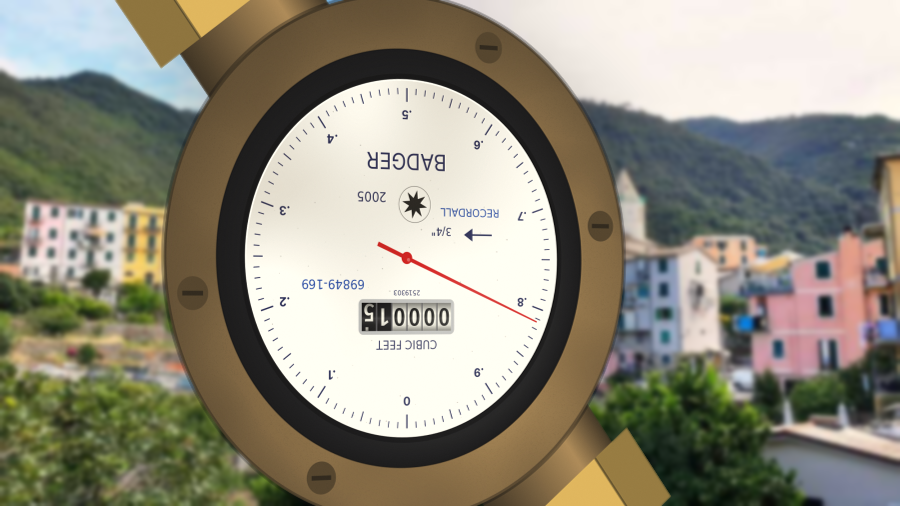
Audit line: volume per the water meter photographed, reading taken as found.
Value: 14.81 ft³
